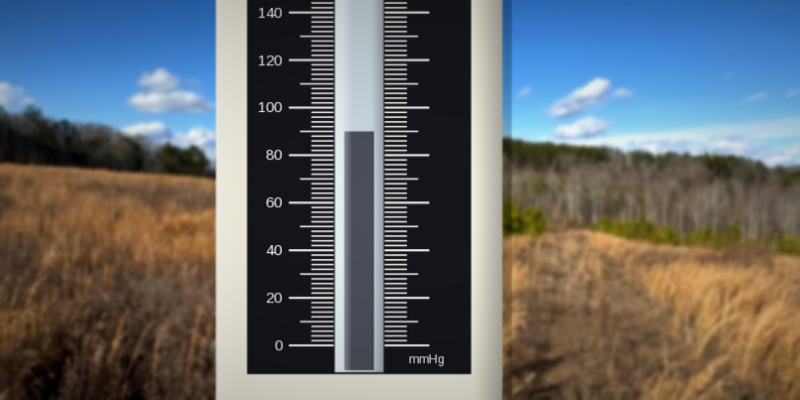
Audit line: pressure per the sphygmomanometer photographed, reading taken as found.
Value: 90 mmHg
